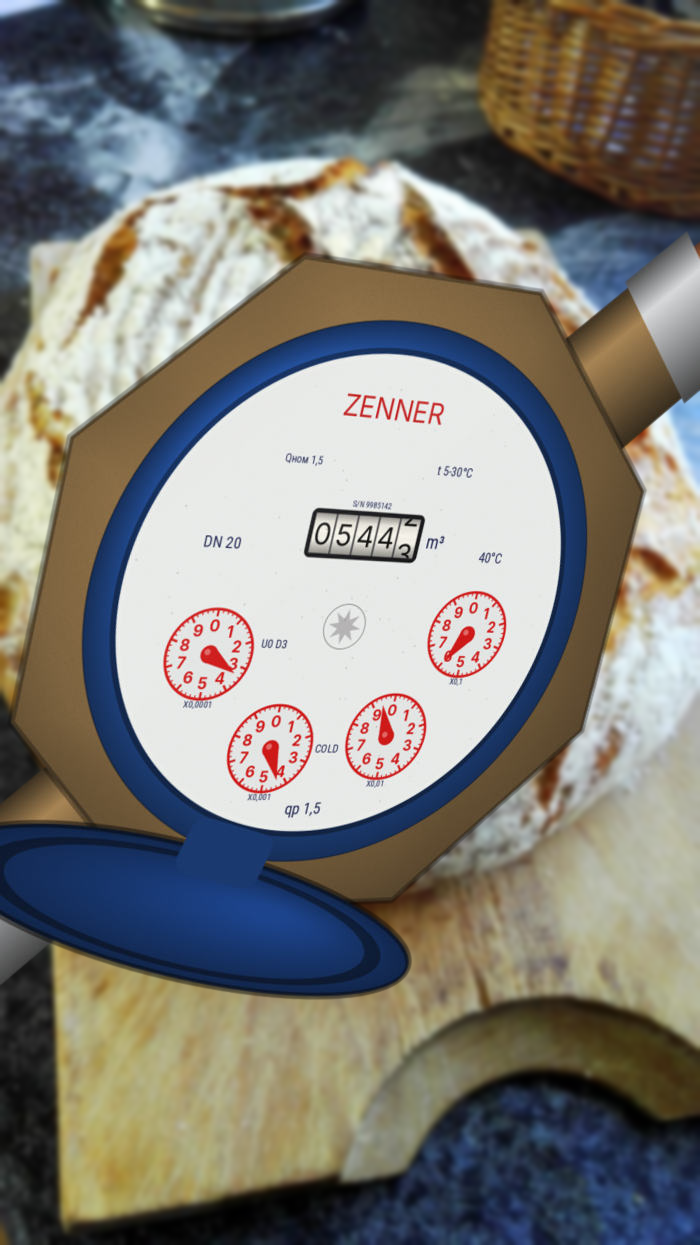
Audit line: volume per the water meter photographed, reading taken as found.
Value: 5442.5943 m³
